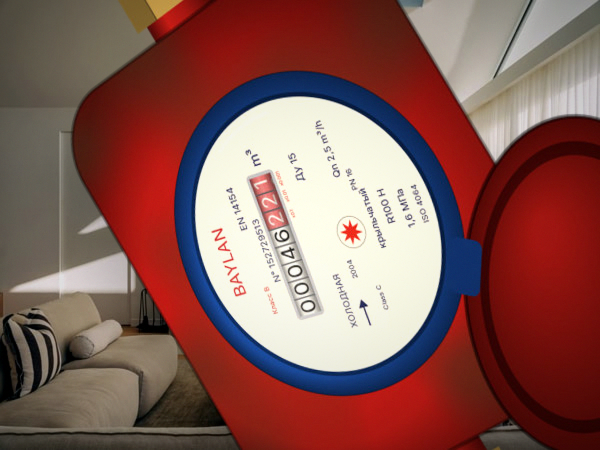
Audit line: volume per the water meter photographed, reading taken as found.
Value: 46.221 m³
